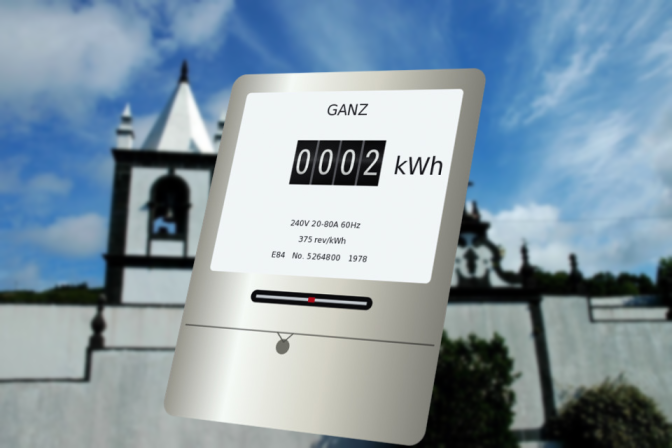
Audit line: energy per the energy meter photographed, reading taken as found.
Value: 2 kWh
